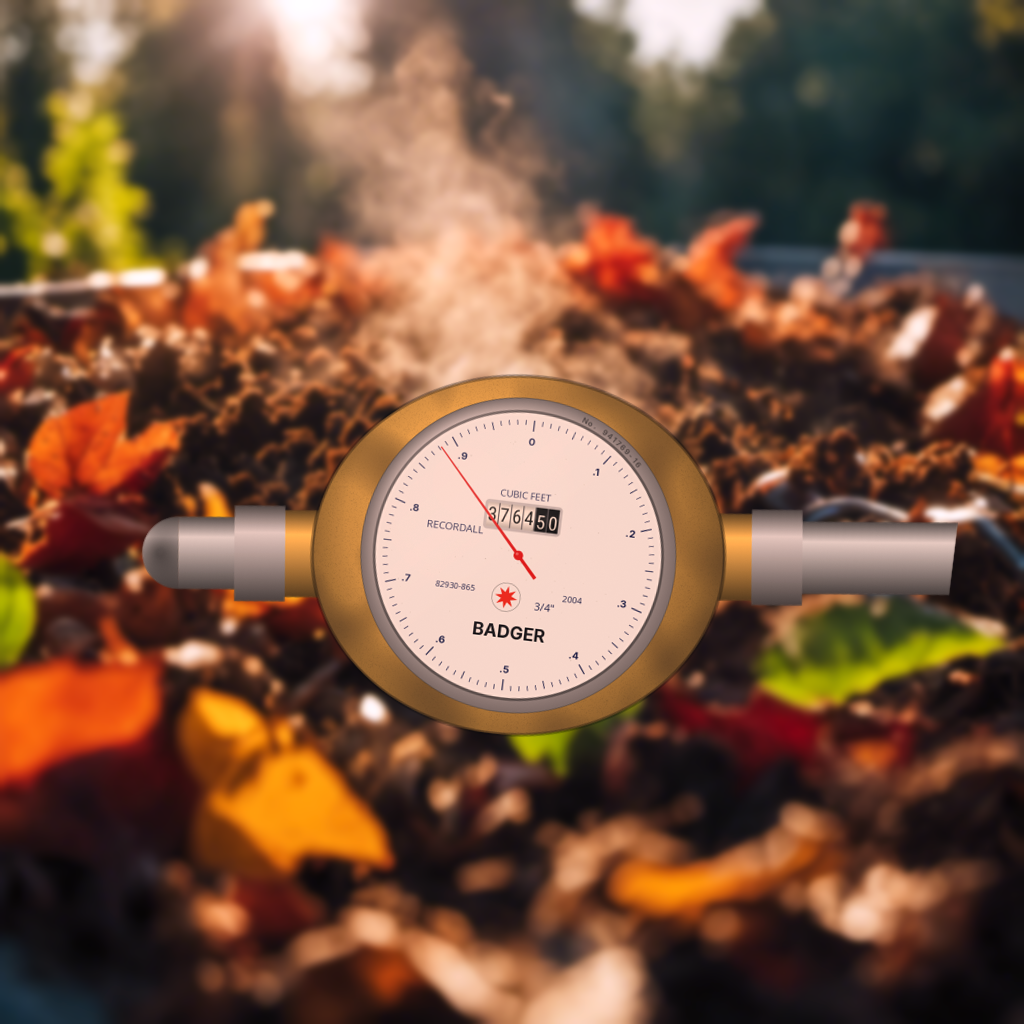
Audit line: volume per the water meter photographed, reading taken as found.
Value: 376449.88 ft³
